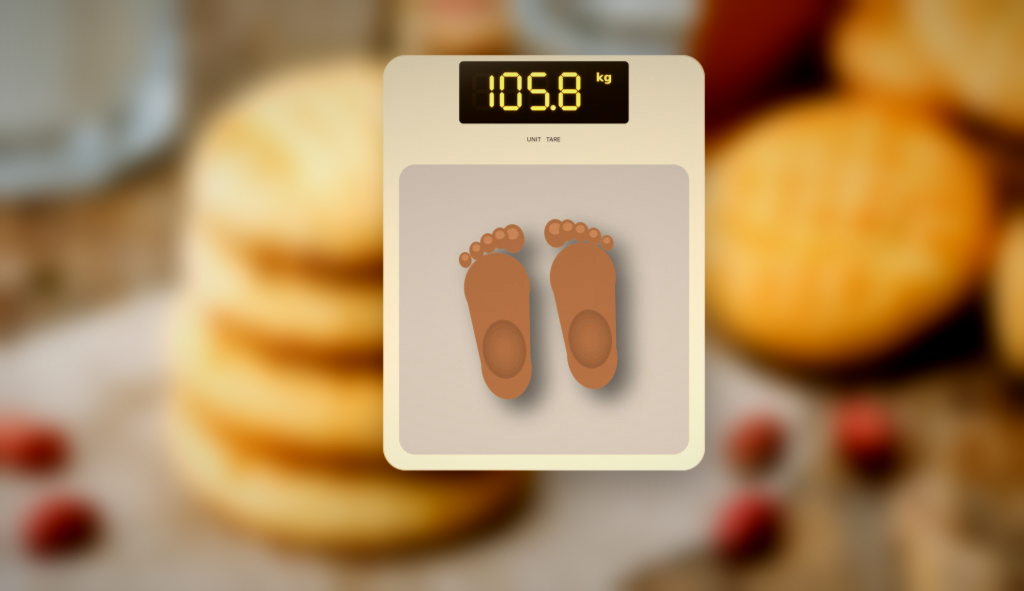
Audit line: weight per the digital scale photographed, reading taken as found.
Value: 105.8 kg
